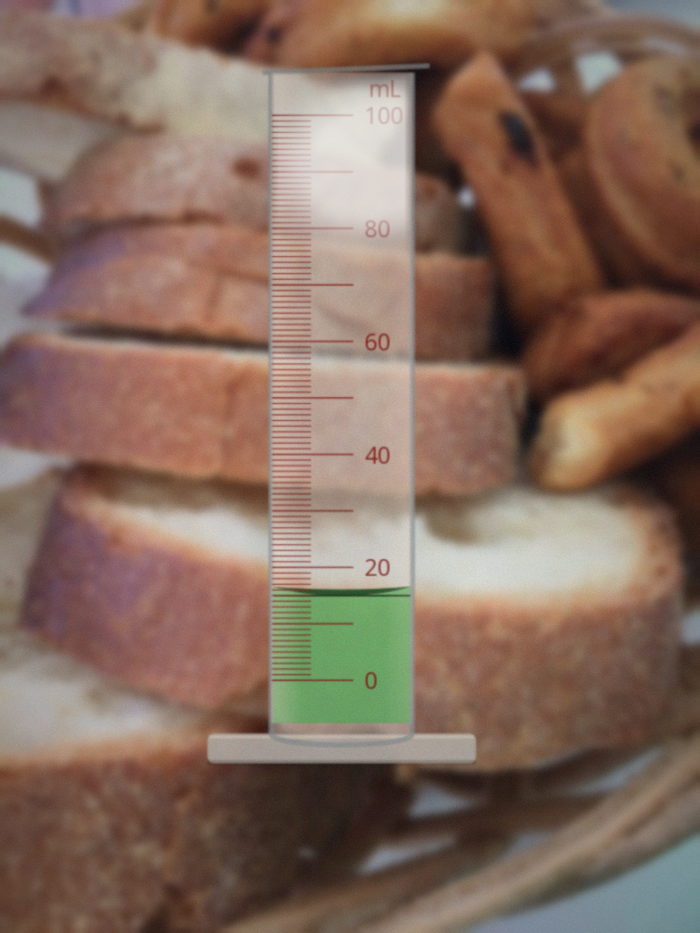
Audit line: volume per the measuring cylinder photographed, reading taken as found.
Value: 15 mL
